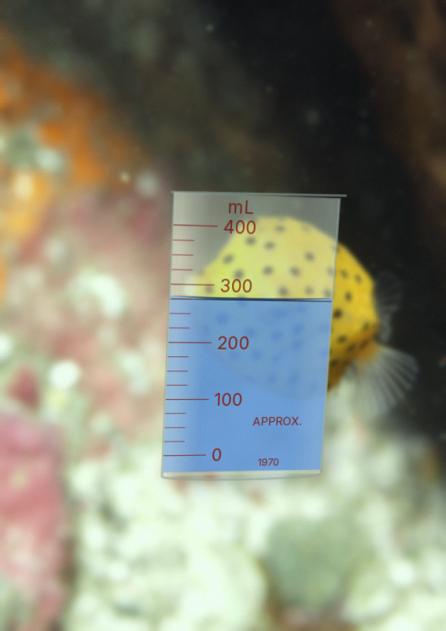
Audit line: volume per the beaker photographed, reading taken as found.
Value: 275 mL
